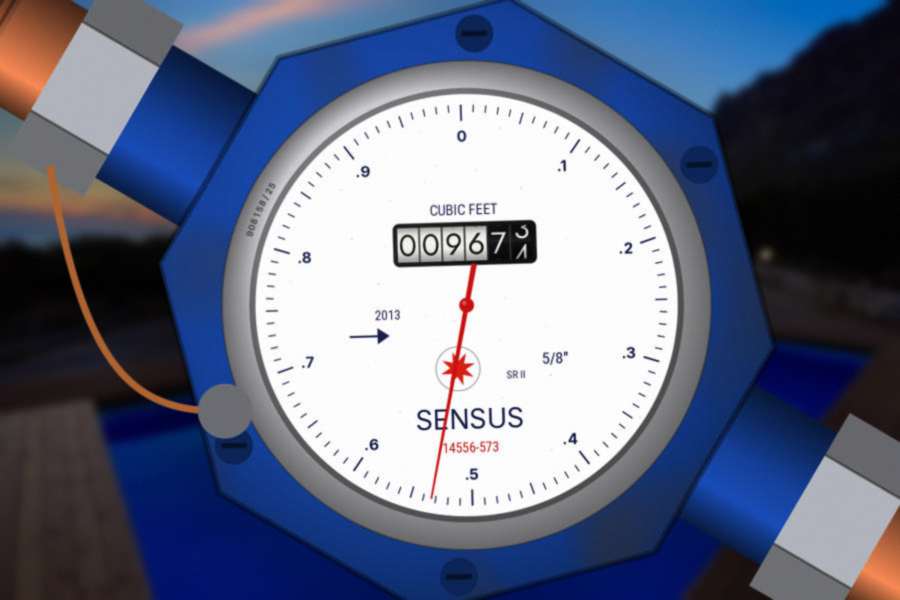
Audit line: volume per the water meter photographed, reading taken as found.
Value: 9673.53 ft³
